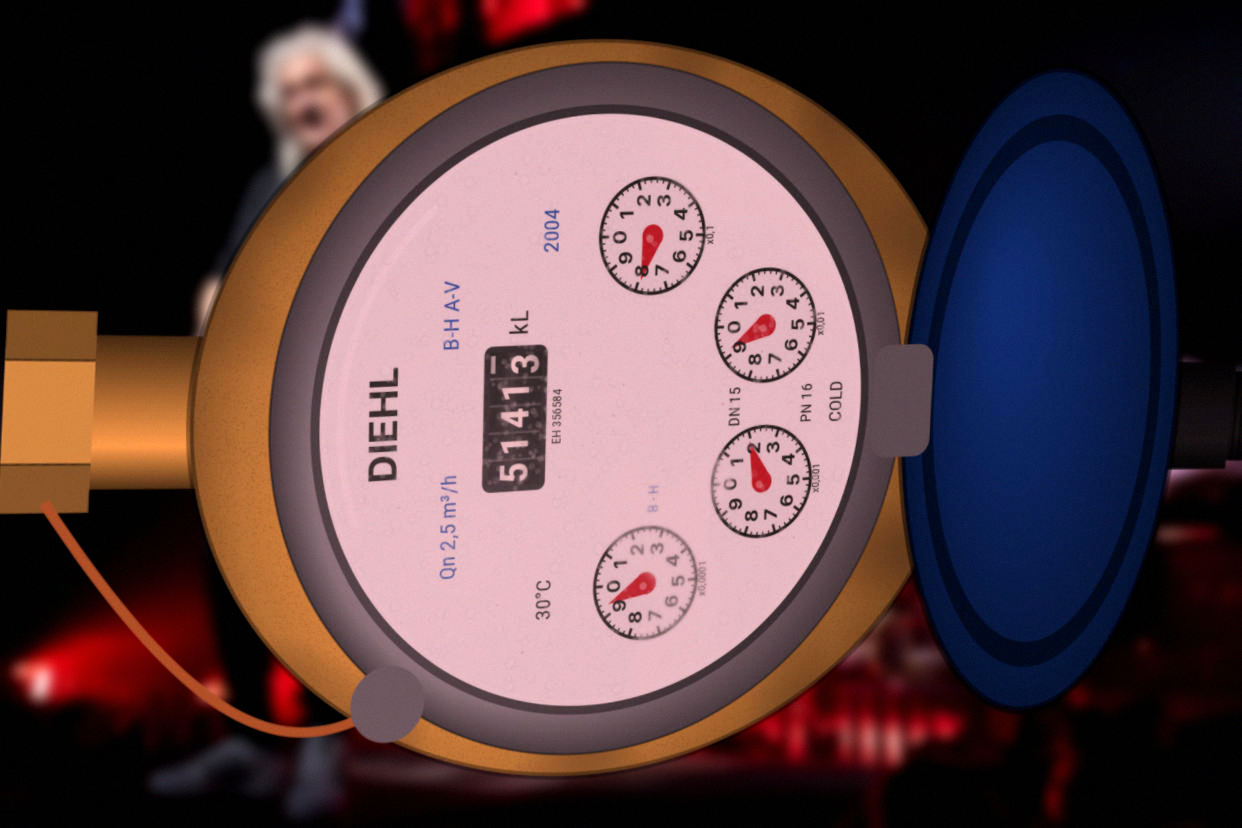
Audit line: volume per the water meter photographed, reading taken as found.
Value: 51412.7919 kL
